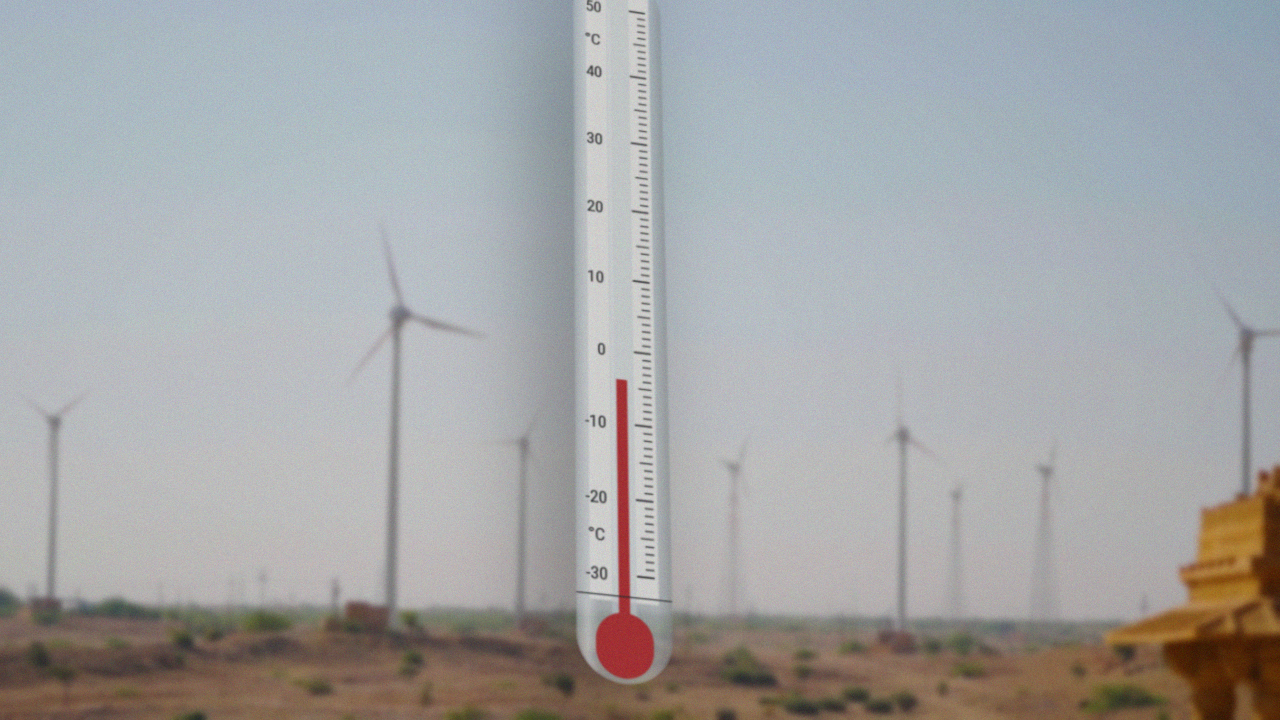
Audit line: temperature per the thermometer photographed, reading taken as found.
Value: -4 °C
